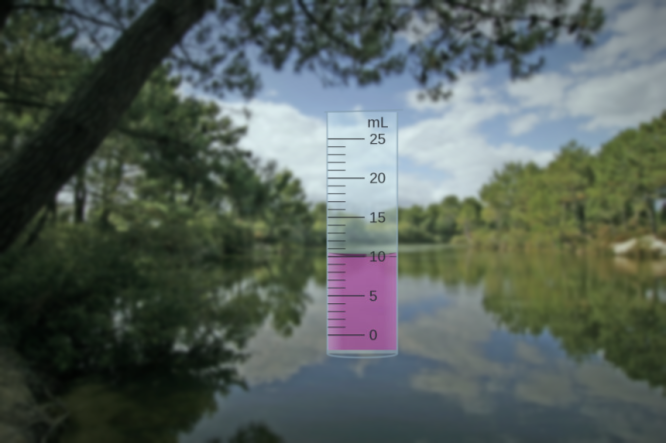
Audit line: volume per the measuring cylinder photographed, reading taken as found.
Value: 10 mL
